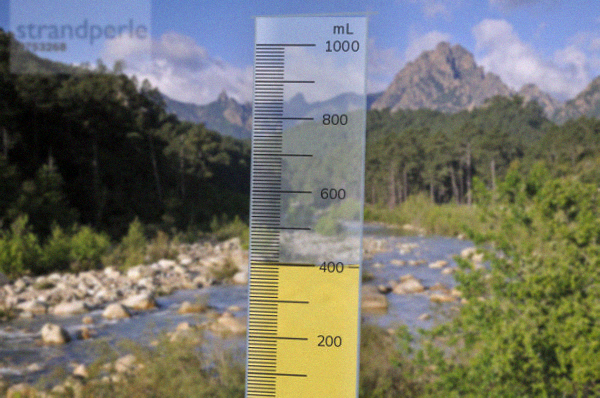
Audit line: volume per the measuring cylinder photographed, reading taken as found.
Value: 400 mL
